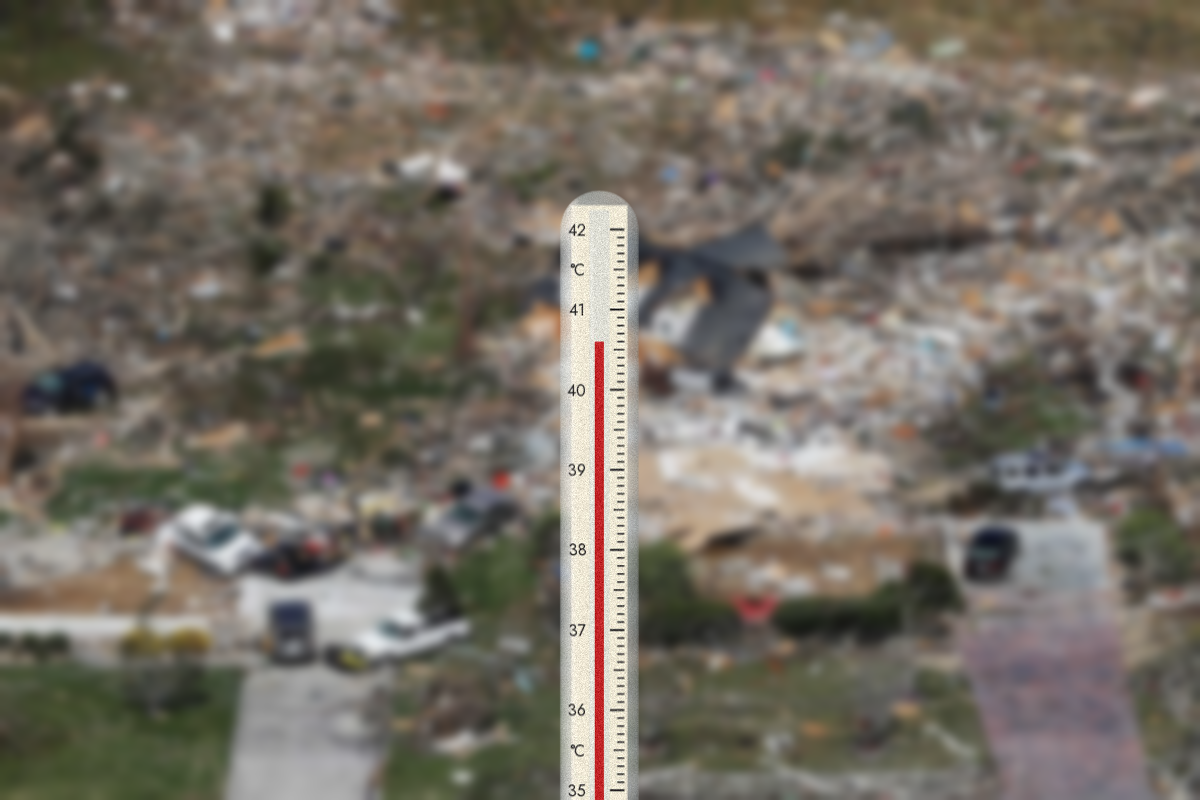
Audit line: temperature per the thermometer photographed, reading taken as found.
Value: 40.6 °C
